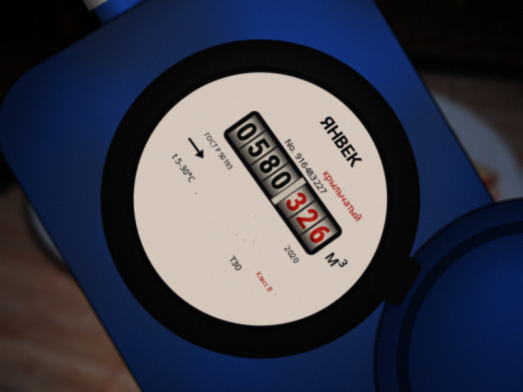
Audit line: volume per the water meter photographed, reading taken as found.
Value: 580.326 m³
